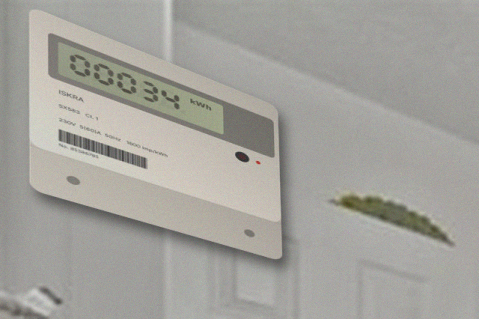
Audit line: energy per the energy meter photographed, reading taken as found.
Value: 34 kWh
